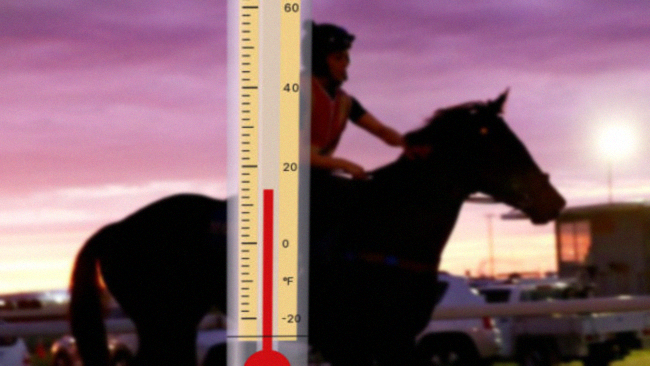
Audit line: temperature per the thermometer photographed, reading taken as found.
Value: 14 °F
